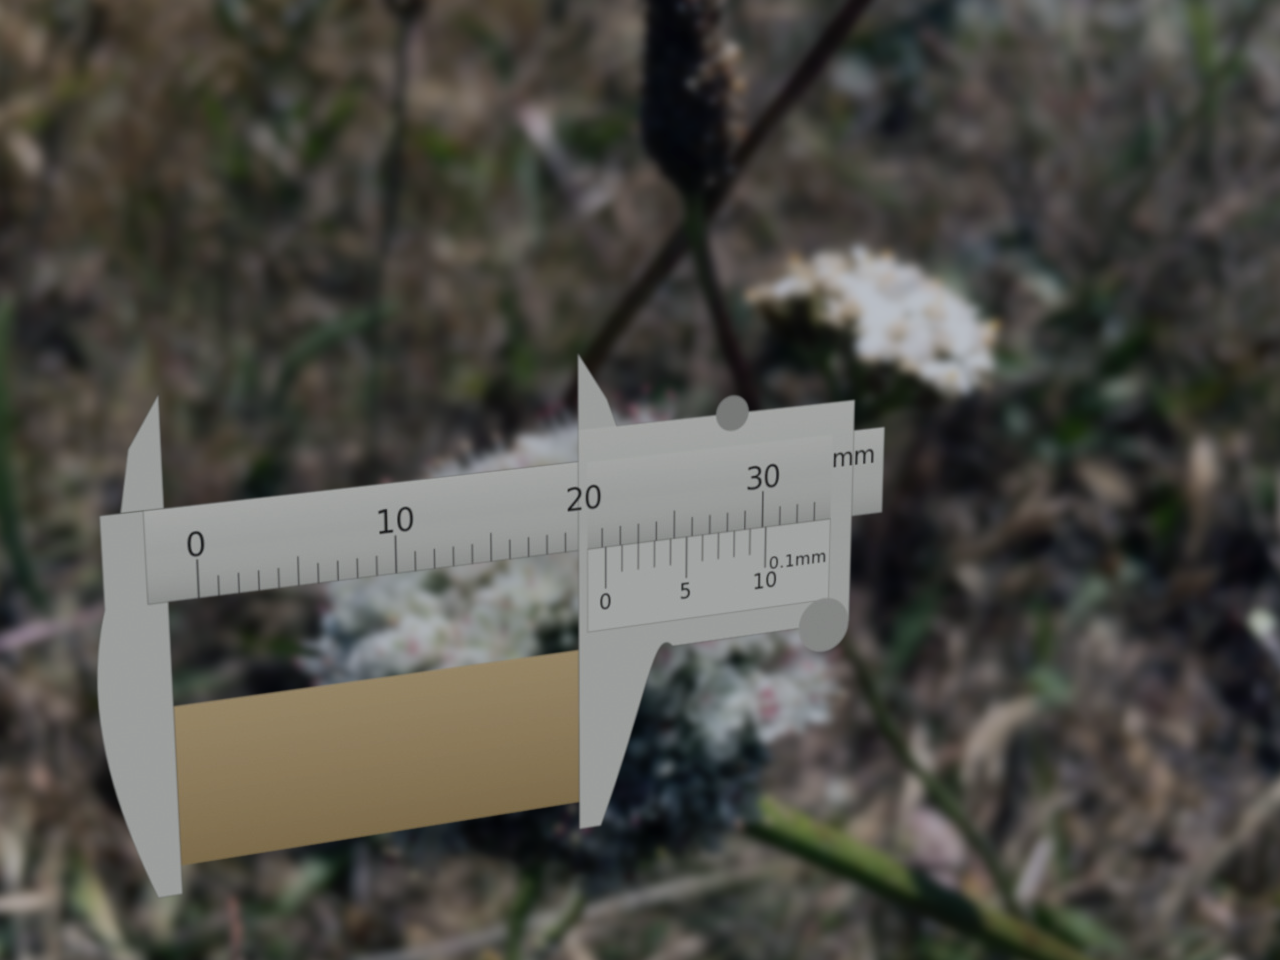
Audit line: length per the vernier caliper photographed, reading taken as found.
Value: 21.2 mm
